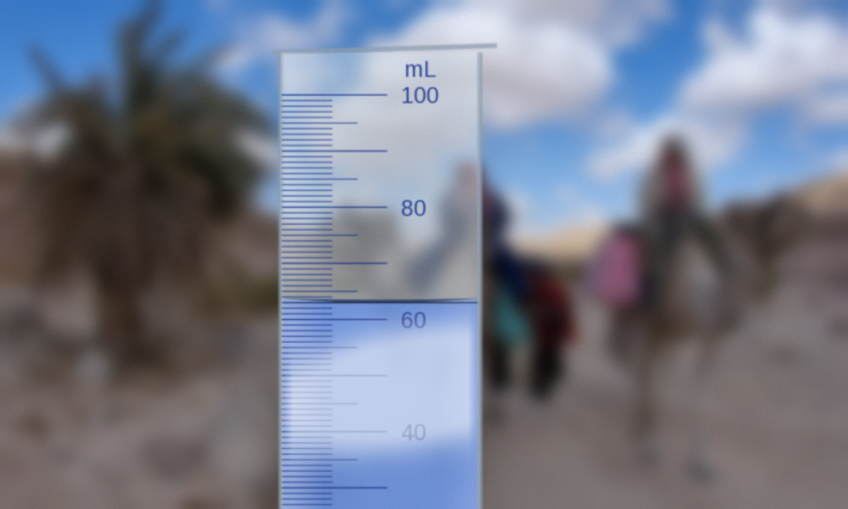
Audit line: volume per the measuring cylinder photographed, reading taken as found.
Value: 63 mL
